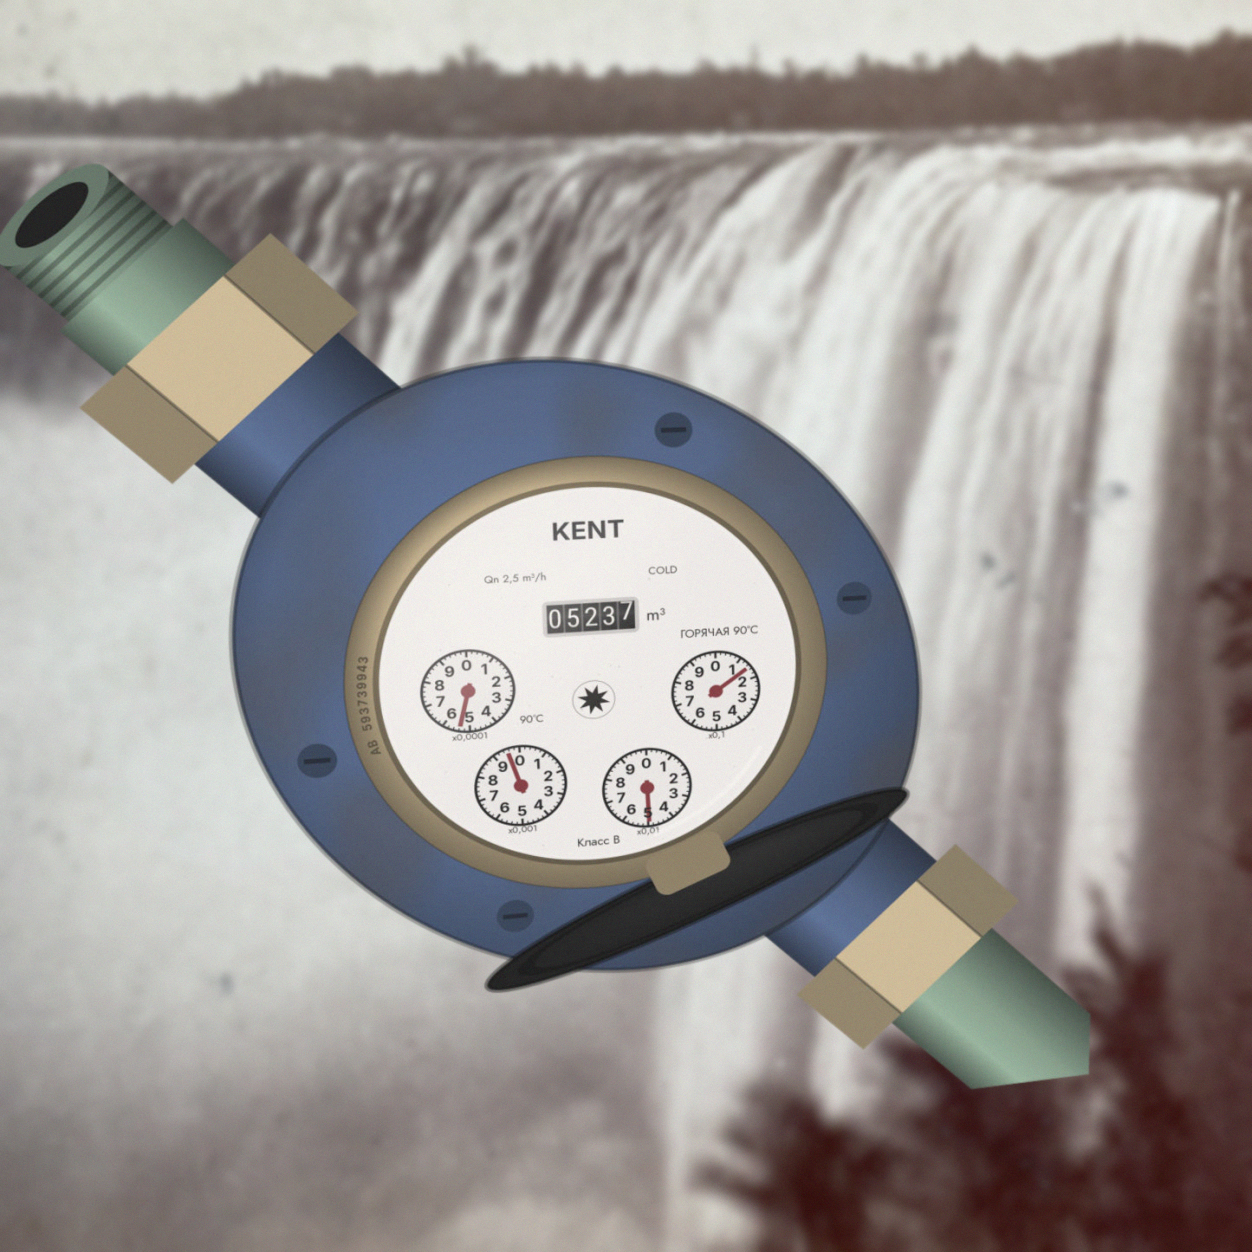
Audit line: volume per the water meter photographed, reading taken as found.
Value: 5237.1495 m³
